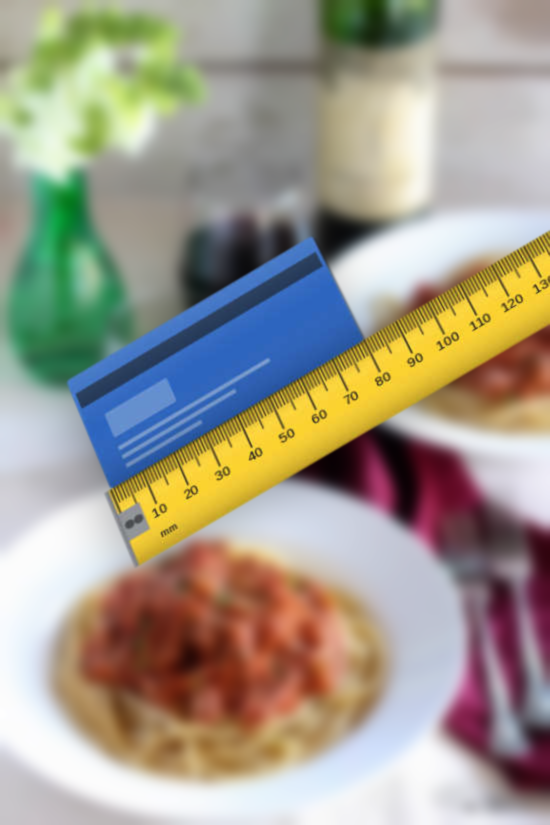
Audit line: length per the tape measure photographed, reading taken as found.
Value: 80 mm
